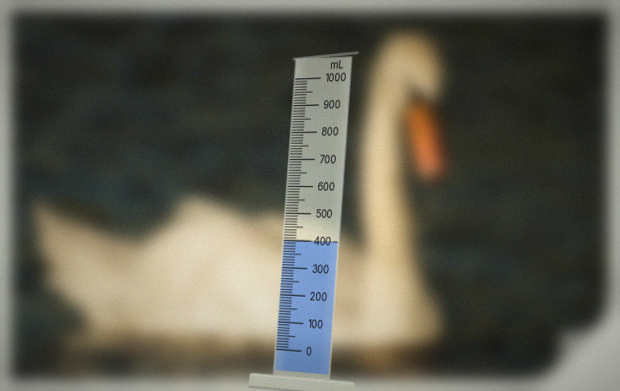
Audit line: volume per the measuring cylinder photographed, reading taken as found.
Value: 400 mL
